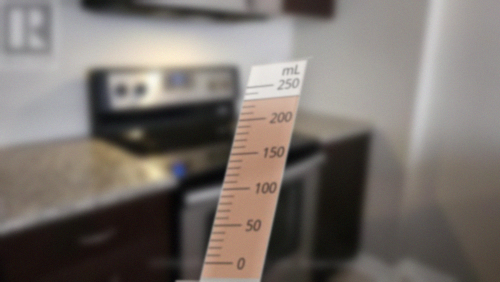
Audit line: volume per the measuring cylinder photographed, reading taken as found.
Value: 230 mL
